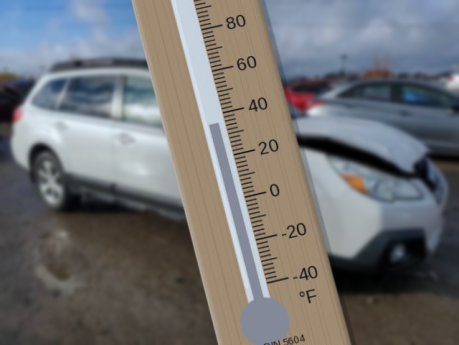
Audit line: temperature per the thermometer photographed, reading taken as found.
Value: 36 °F
